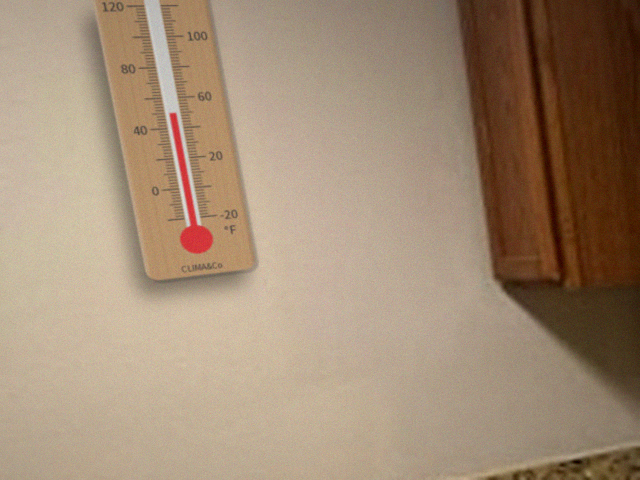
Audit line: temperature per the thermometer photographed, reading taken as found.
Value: 50 °F
